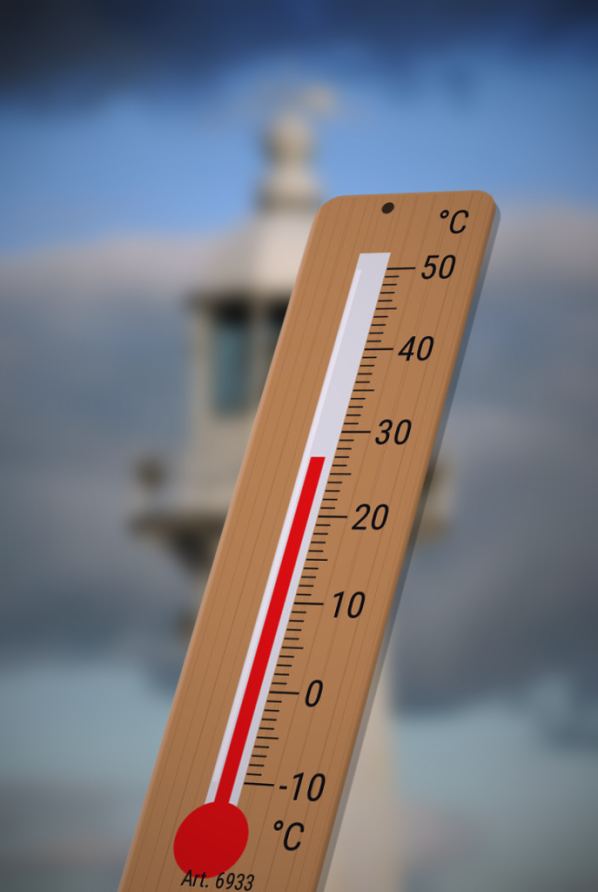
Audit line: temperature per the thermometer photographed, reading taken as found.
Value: 27 °C
